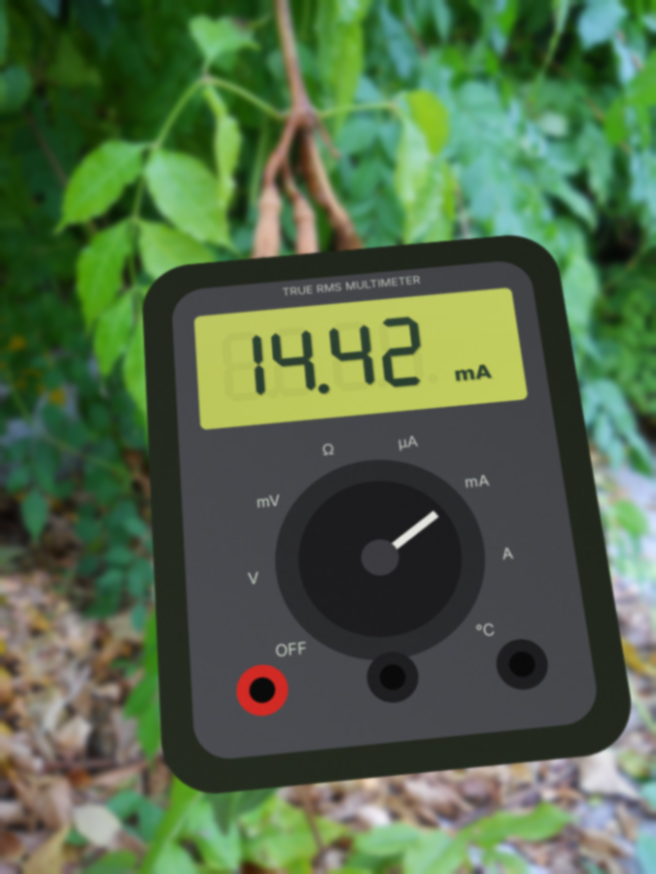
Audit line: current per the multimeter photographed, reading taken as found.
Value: 14.42 mA
